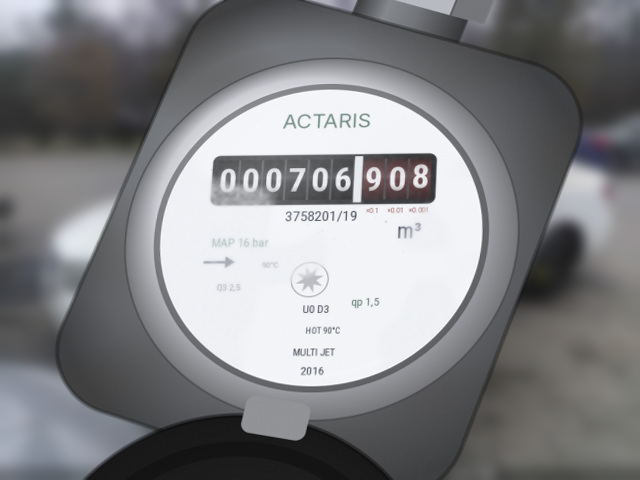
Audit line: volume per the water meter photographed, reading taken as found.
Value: 706.908 m³
